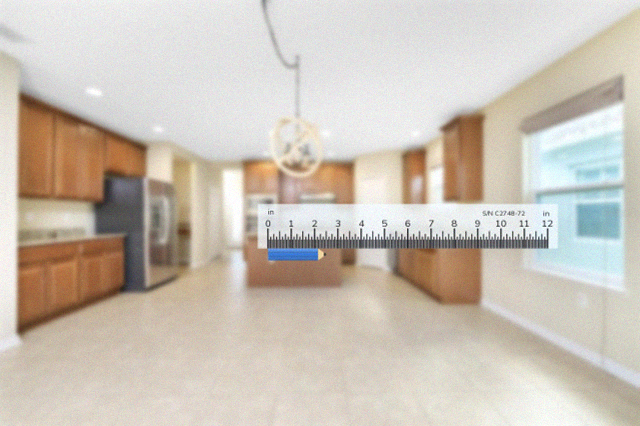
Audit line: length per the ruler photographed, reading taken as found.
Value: 2.5 in
